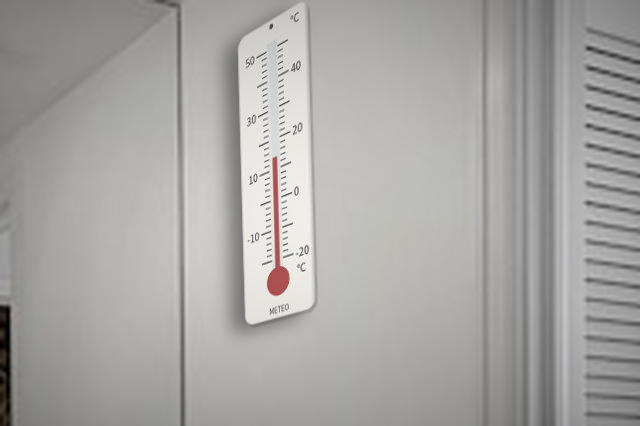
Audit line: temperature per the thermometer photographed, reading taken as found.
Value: 14 °C
